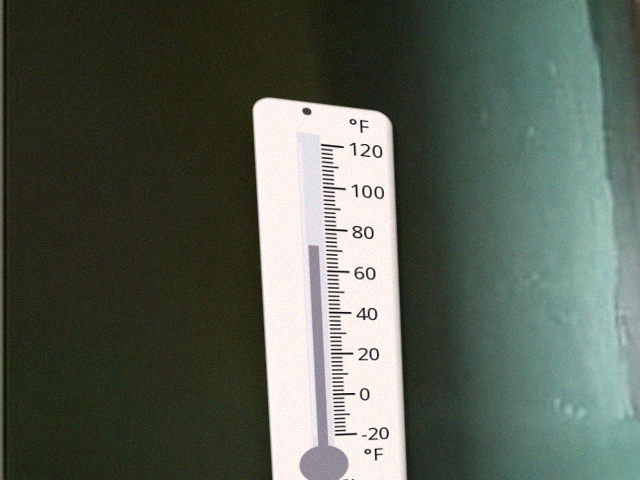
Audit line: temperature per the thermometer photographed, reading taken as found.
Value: 72 °F
